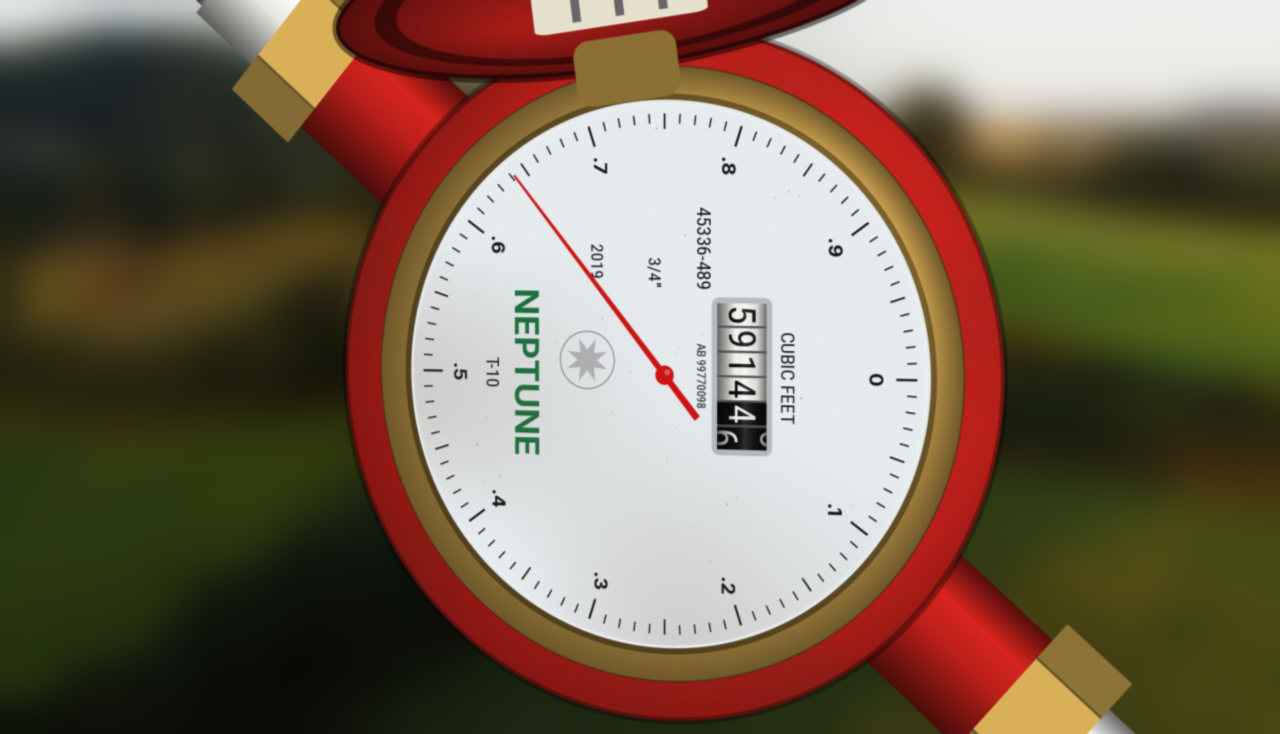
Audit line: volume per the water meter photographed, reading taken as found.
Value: 591445.64 ft³
